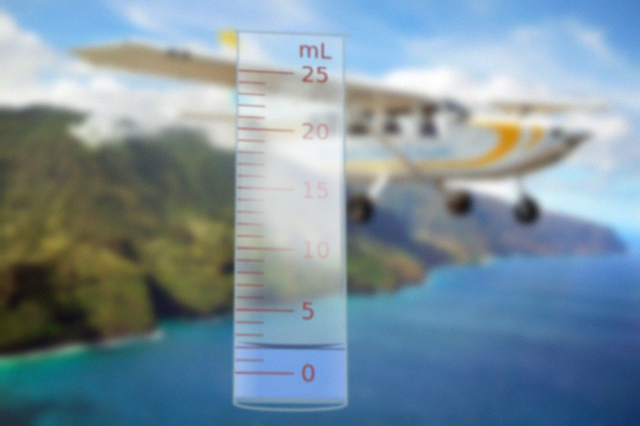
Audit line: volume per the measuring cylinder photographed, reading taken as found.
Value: 2 mL
